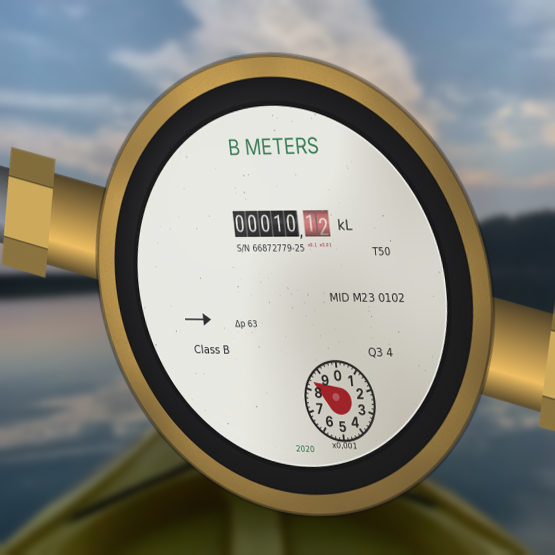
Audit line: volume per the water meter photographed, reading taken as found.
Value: 10.118 kL
